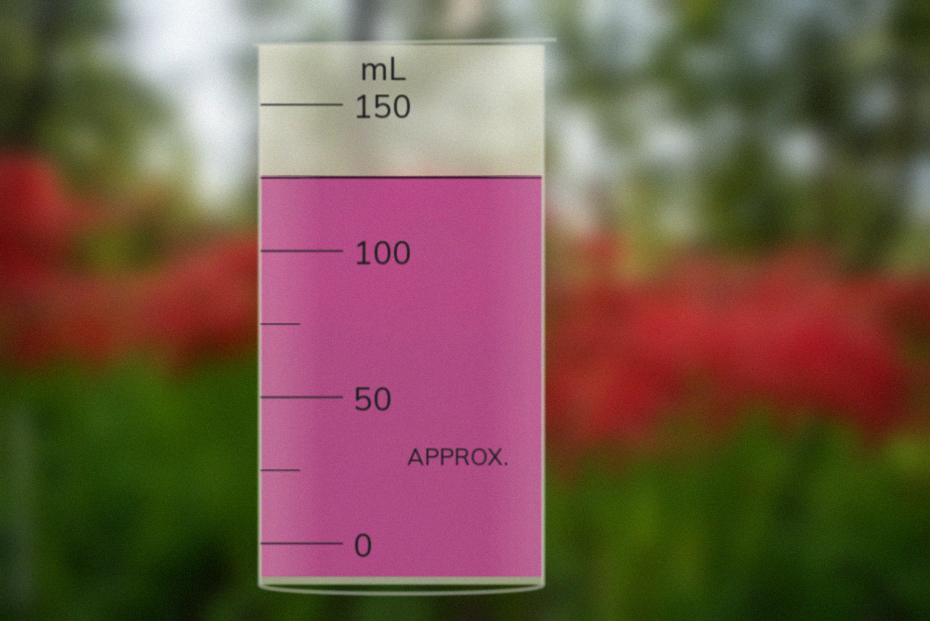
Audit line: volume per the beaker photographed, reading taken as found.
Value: 125 mL
